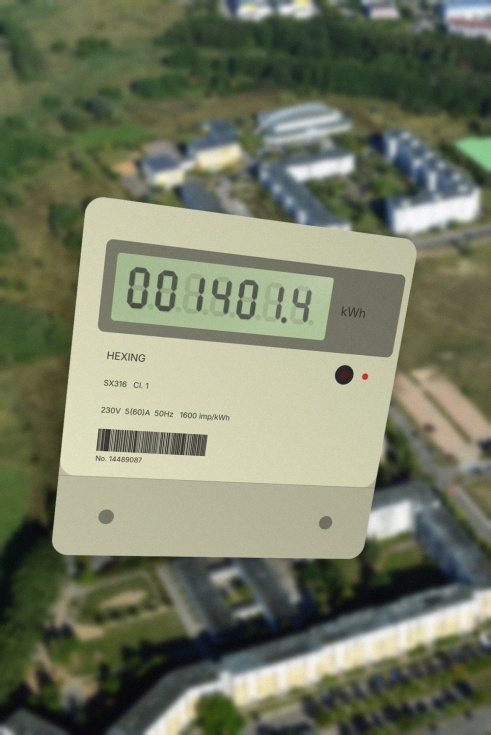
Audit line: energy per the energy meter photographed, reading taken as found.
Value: 1401.4 kWh
